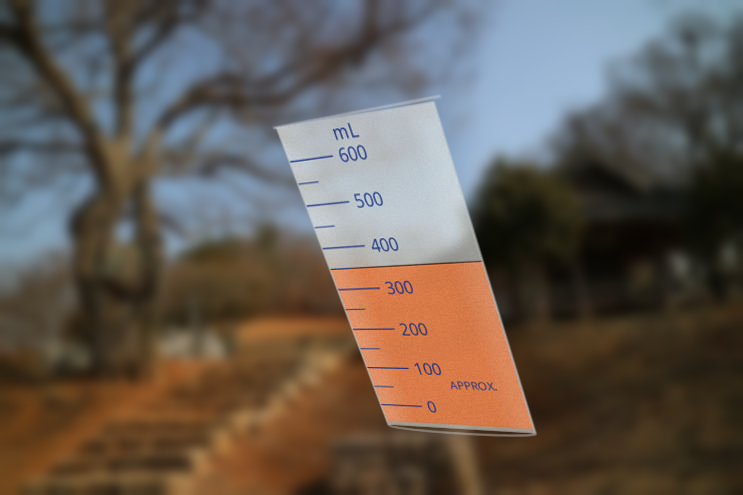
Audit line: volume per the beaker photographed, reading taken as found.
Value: 350 mL
